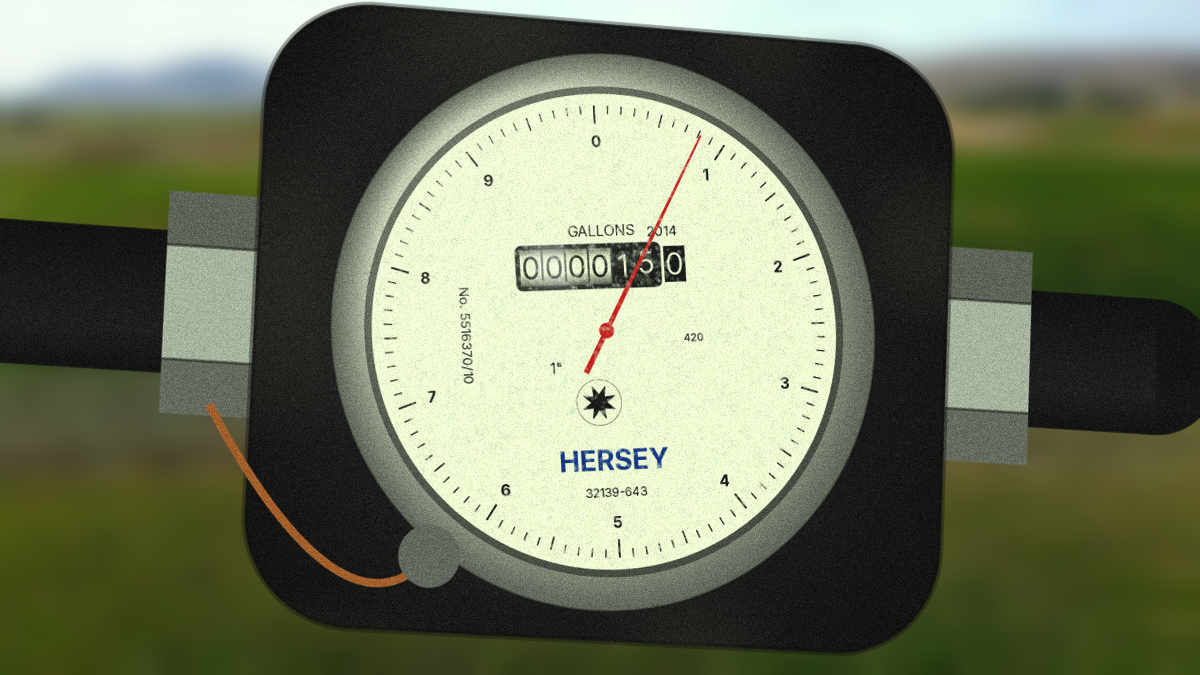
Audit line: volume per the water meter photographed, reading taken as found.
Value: 150.8 gal
